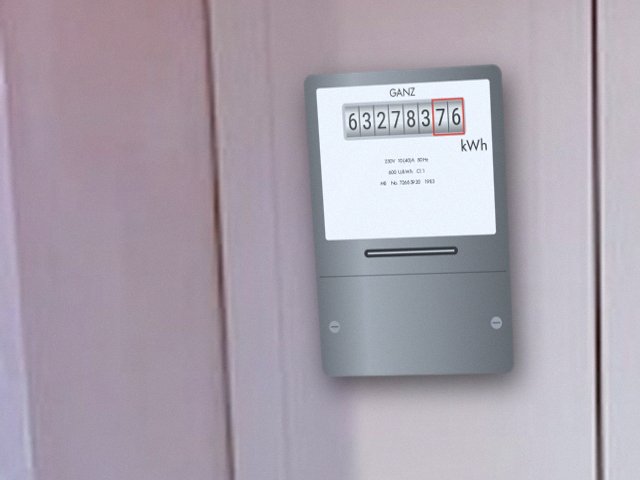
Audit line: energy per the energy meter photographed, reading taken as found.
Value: 632783.76 kWh
